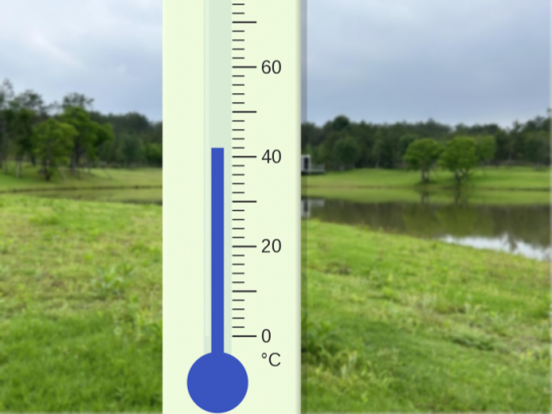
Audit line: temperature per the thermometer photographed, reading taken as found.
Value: 42 °C
